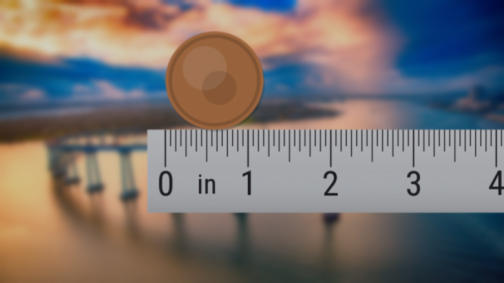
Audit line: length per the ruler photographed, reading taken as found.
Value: 1.1875 in
